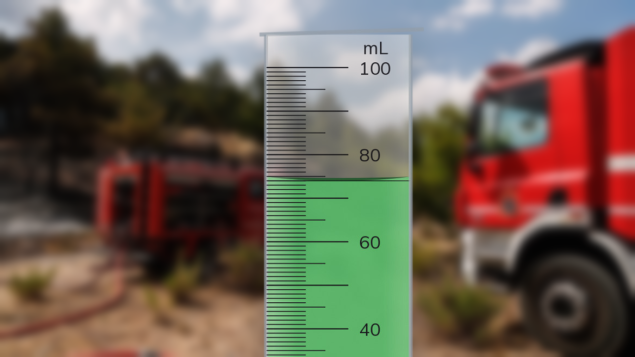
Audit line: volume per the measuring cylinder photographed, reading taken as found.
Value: 74 mL
